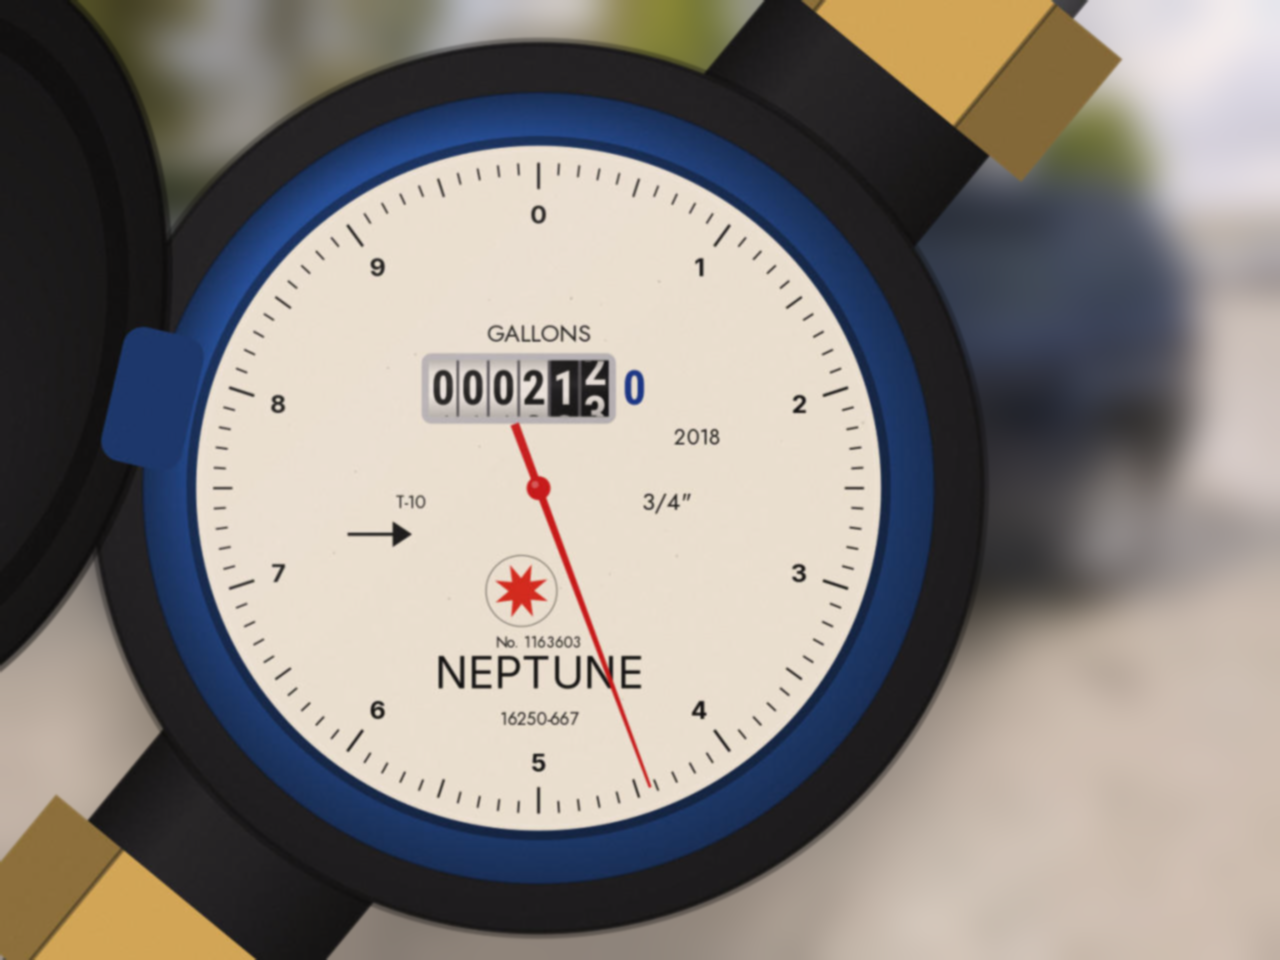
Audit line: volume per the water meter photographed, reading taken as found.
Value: 2124.4 gal
